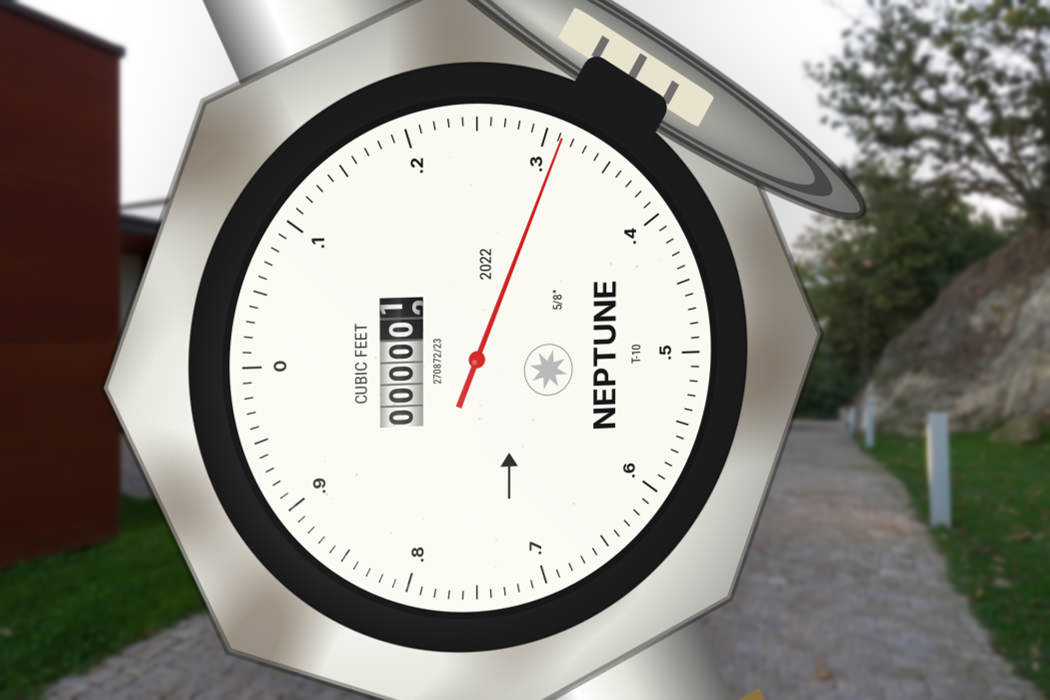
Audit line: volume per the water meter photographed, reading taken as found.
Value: 1.31 ft³
